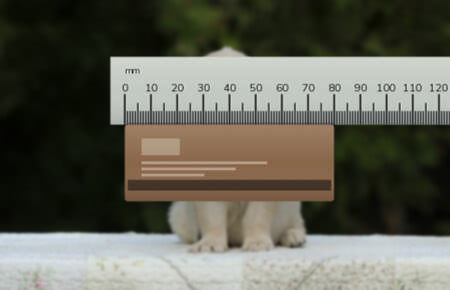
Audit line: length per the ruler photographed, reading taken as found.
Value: 80 mm
